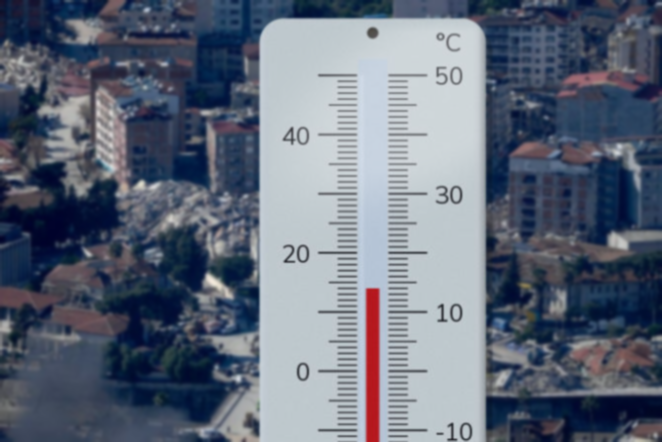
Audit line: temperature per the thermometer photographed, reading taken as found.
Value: 14 °C
